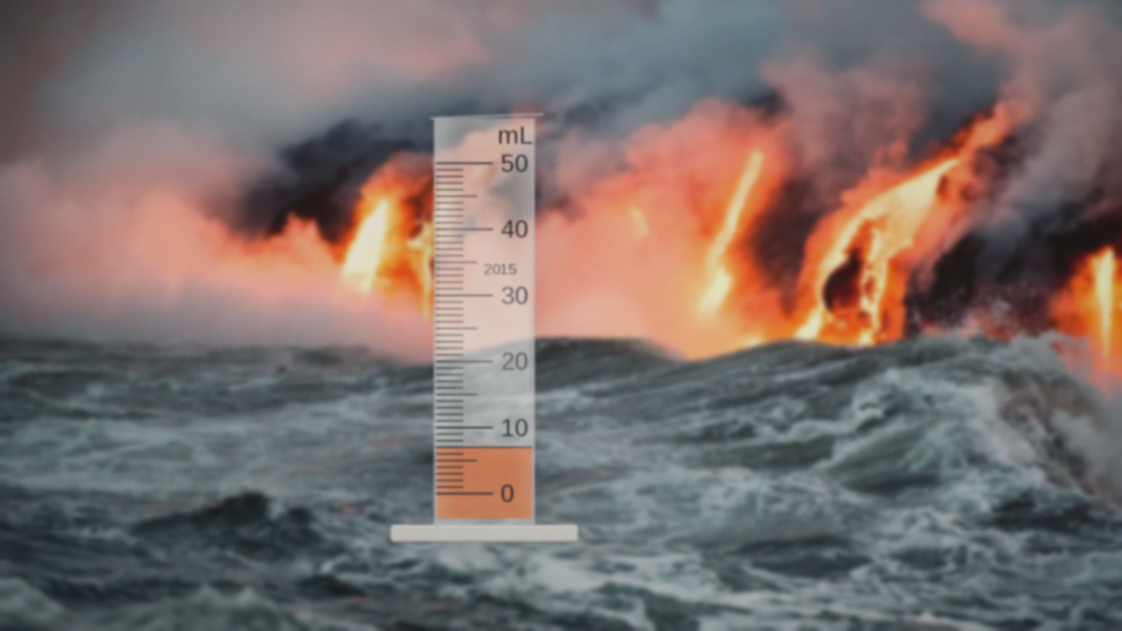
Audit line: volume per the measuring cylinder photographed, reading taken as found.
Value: 7 mL
